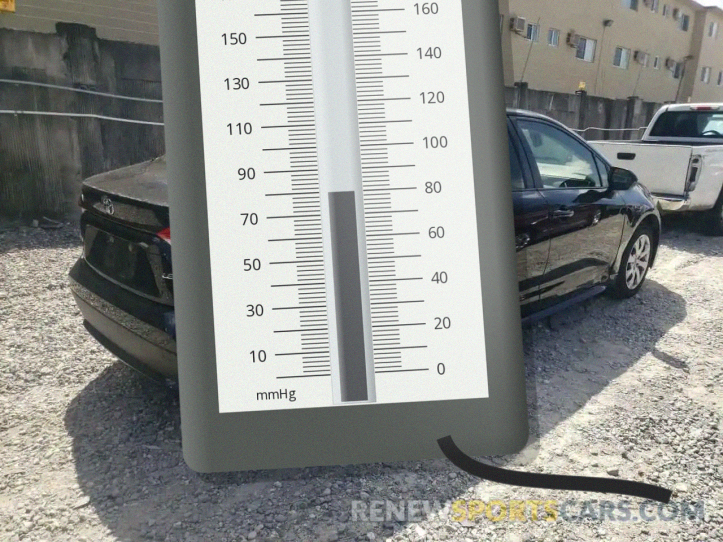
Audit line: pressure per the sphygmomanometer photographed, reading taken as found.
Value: 80 mmHg
